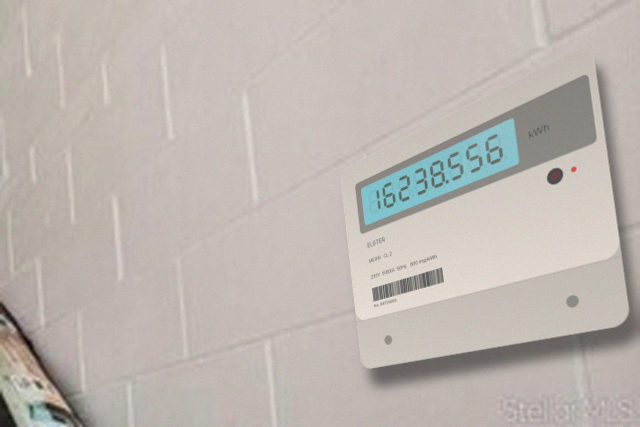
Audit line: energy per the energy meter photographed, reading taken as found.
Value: 16238.556 kWh
